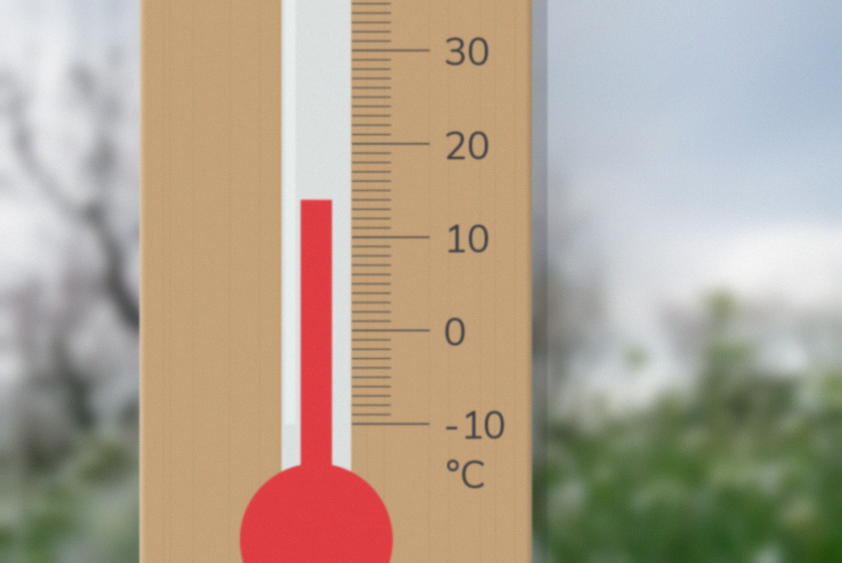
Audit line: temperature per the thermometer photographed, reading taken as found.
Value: 14 °C
